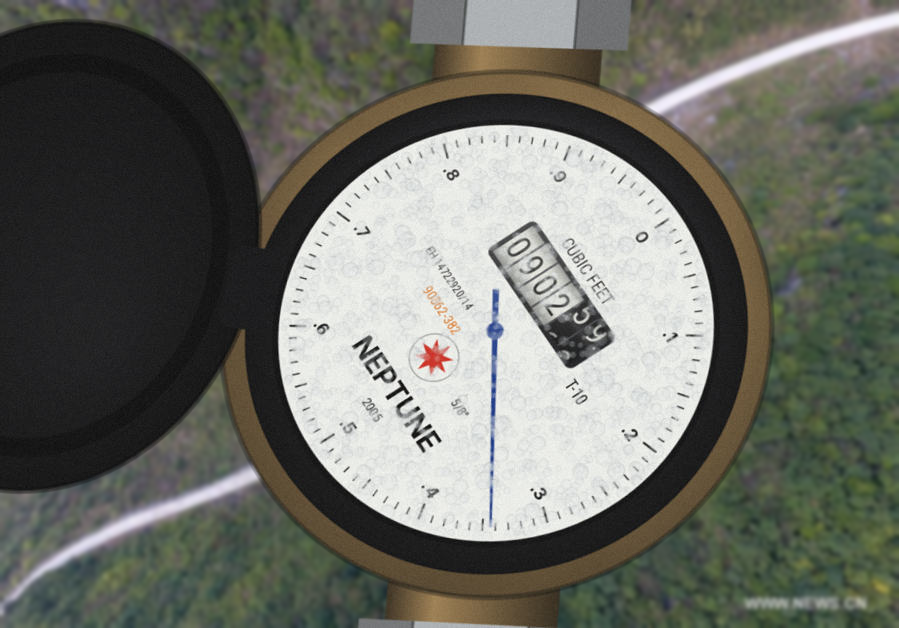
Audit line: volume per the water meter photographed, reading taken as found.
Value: 90259.34 ft³
